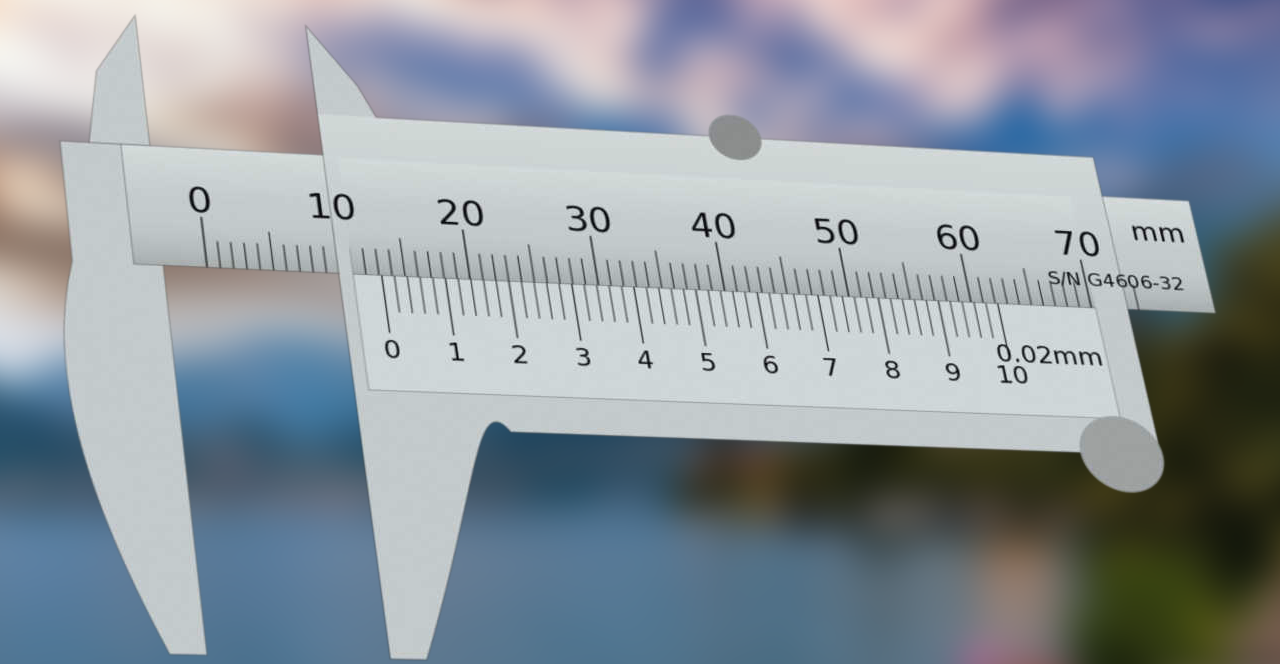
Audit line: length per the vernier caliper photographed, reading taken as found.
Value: 13.2 mm
